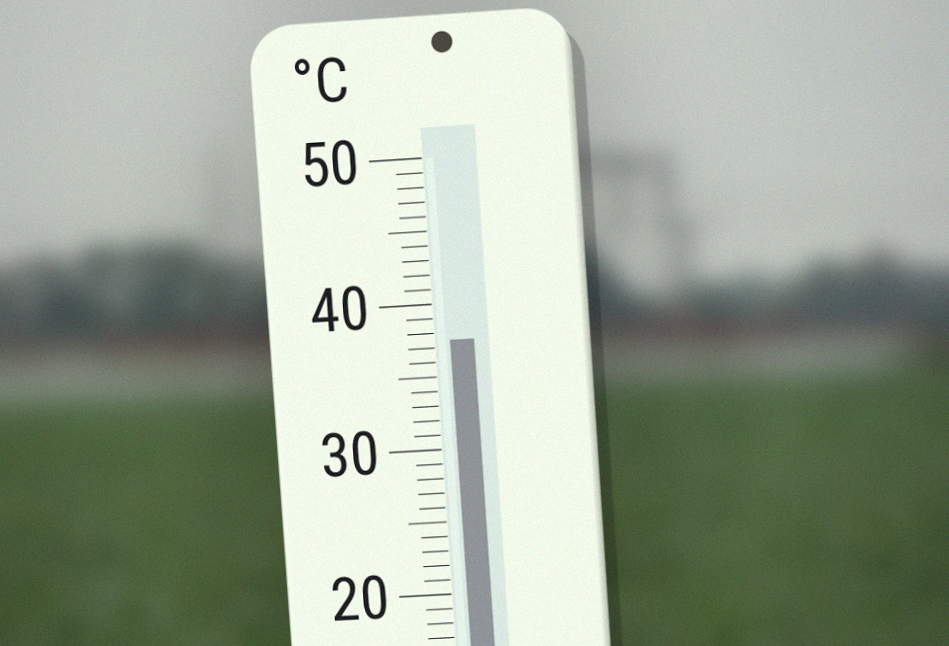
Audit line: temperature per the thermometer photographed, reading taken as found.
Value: 37.5 °C
